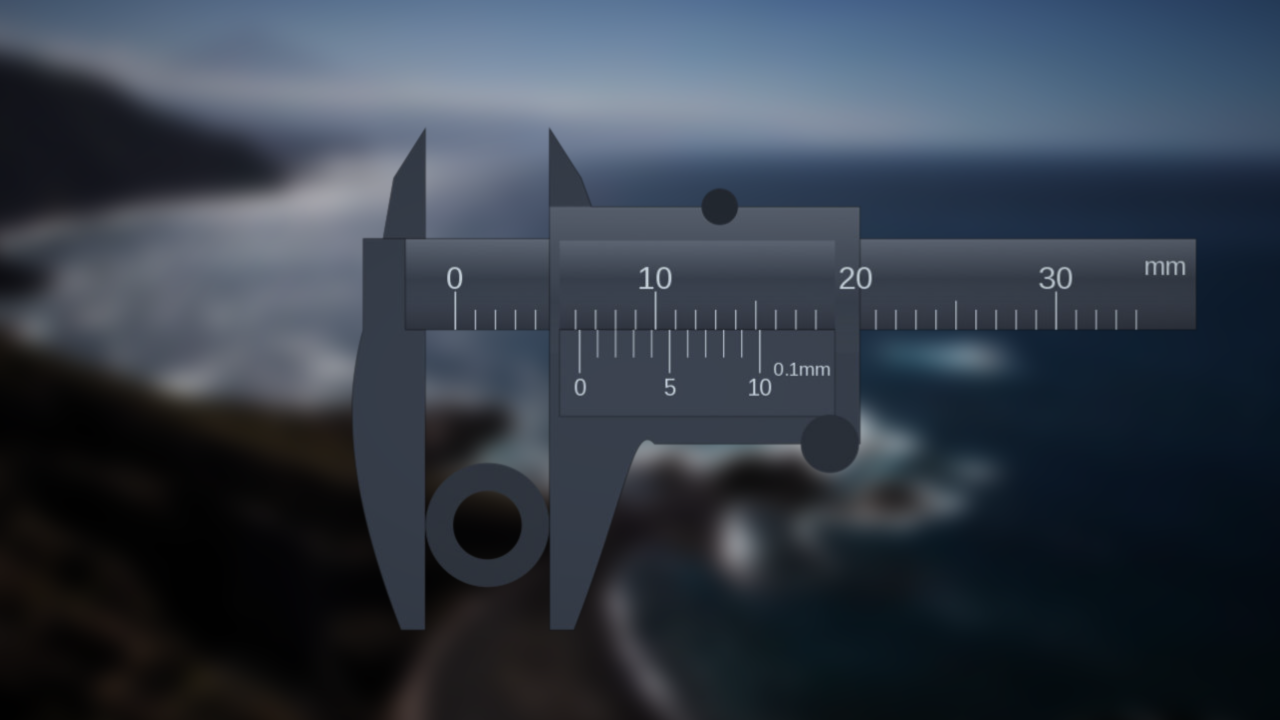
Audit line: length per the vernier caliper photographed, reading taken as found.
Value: 6.2 mm
